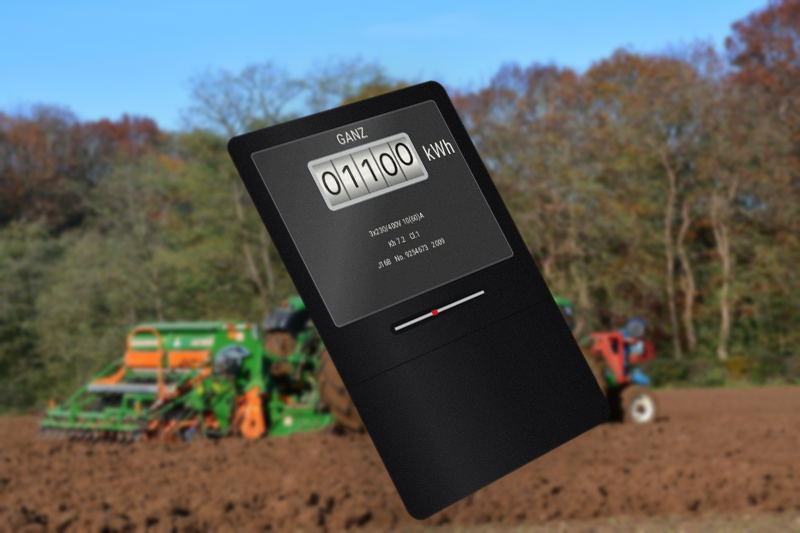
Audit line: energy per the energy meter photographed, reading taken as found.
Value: 1100 kWh
